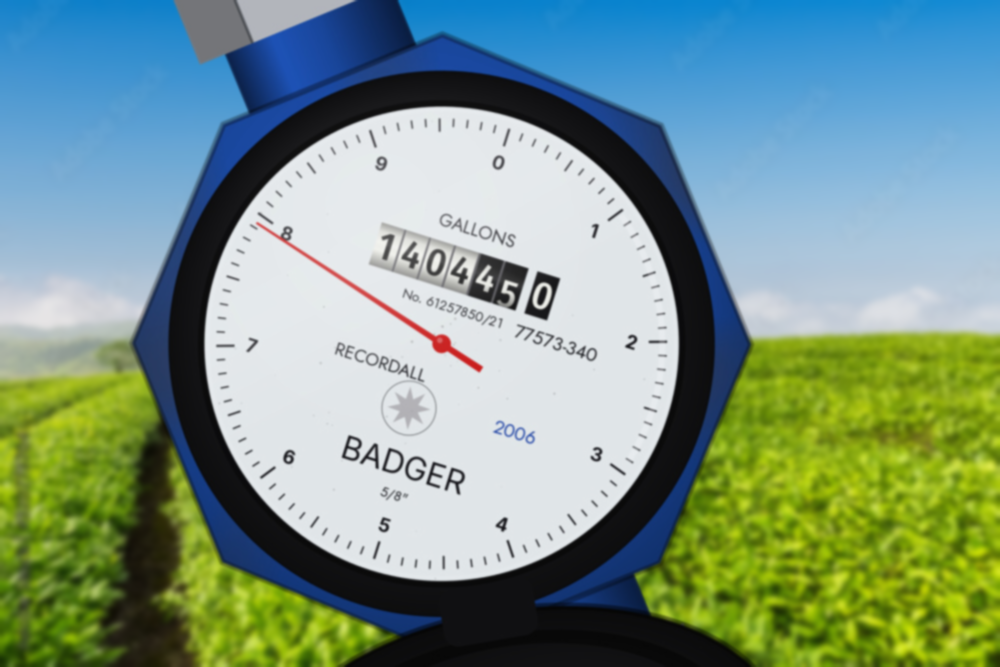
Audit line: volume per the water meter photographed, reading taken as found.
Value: 1404447.9 gal
